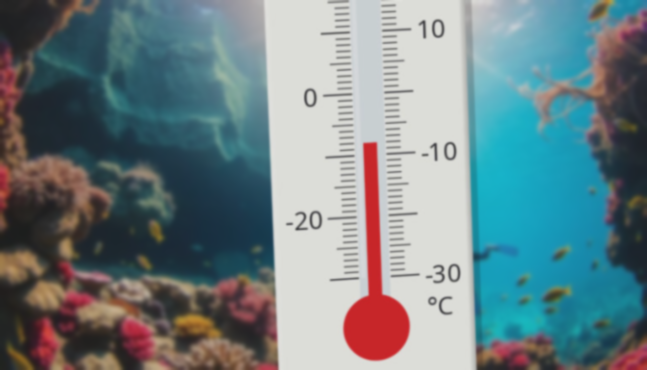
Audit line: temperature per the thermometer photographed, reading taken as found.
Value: -8 °C
